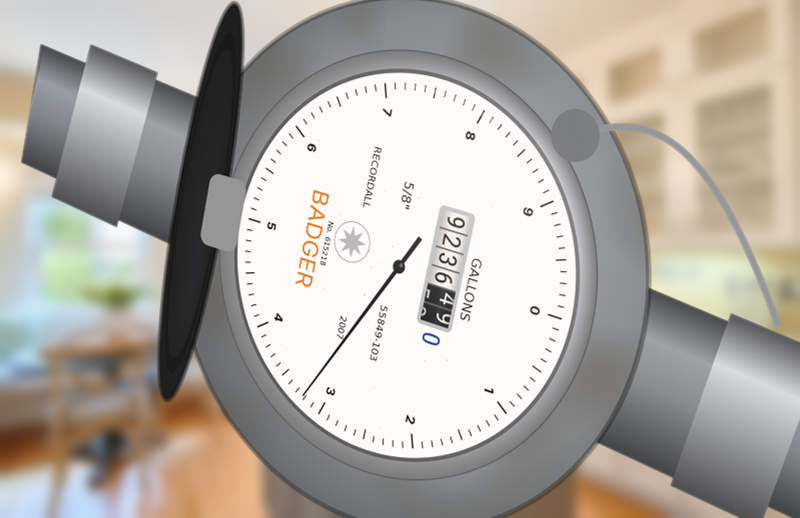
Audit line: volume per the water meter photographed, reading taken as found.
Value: 9236493.2 gal
